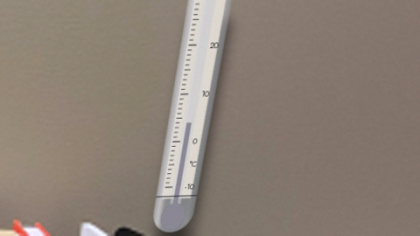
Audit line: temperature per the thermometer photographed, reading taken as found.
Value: 4 °C
